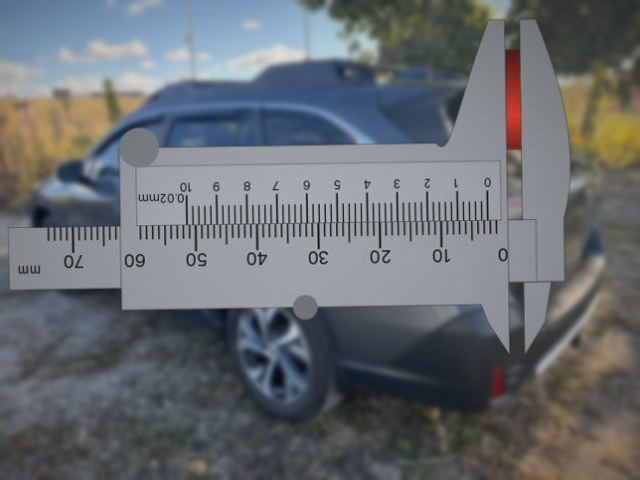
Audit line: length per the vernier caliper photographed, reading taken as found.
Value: 2.4 mm
